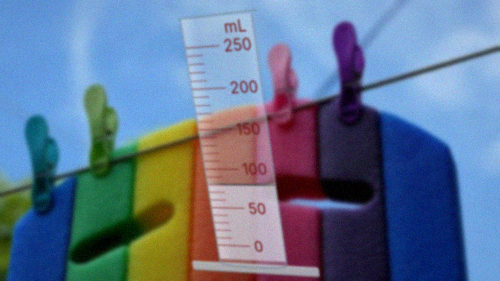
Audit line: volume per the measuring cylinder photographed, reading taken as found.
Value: 80 mL
